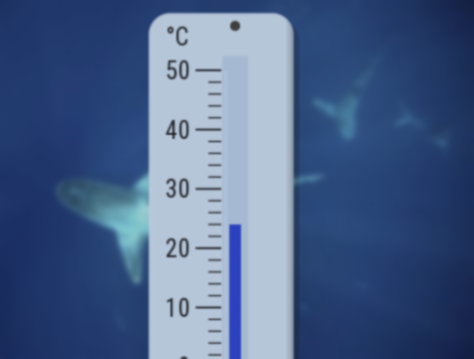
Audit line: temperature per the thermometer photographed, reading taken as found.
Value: 24 °C
